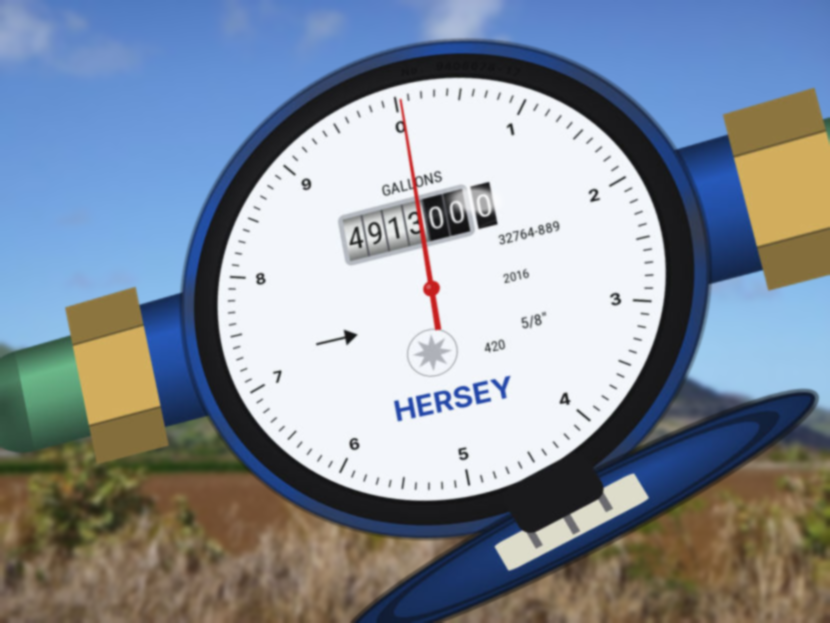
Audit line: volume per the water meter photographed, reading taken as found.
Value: 4913000.0 gal
